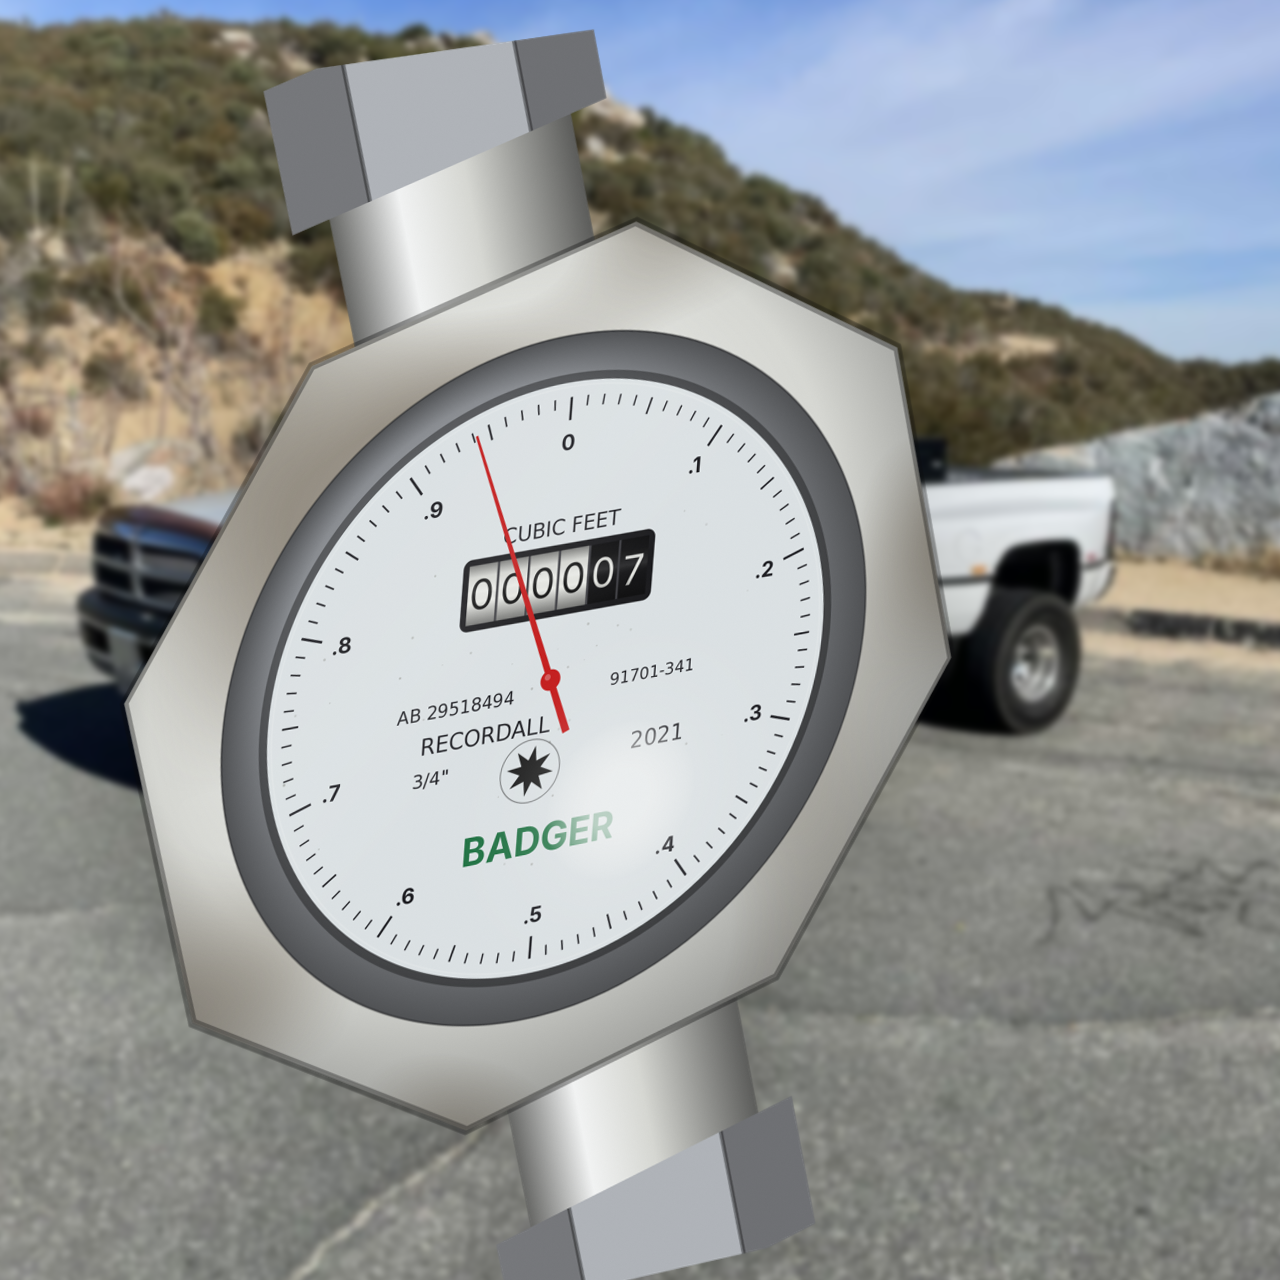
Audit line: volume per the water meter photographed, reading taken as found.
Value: 6.94 ft³
